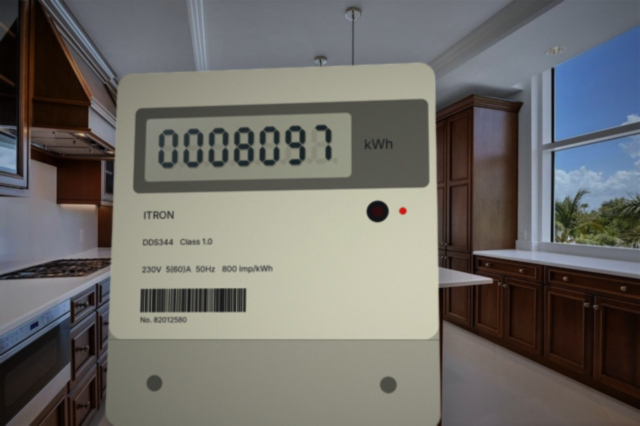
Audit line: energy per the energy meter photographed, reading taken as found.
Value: 8097 kWh
